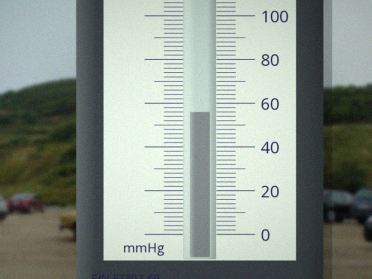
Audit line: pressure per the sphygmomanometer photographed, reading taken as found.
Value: 56 mmHg
